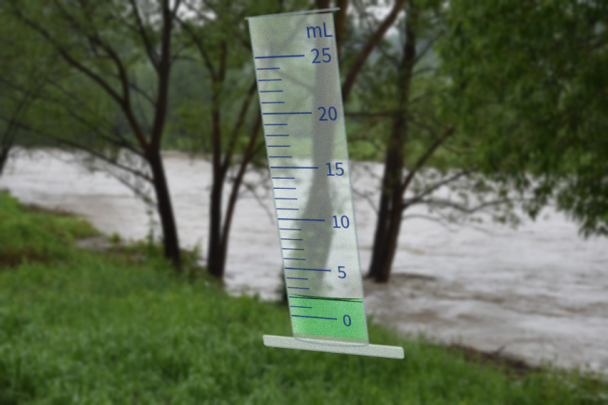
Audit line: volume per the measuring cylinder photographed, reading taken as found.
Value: 2 mL
